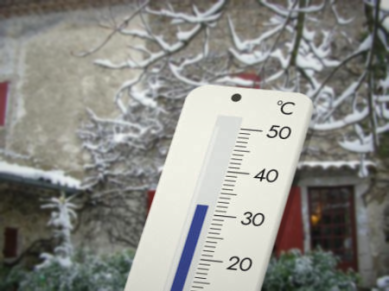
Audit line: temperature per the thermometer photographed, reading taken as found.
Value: 32 °C
